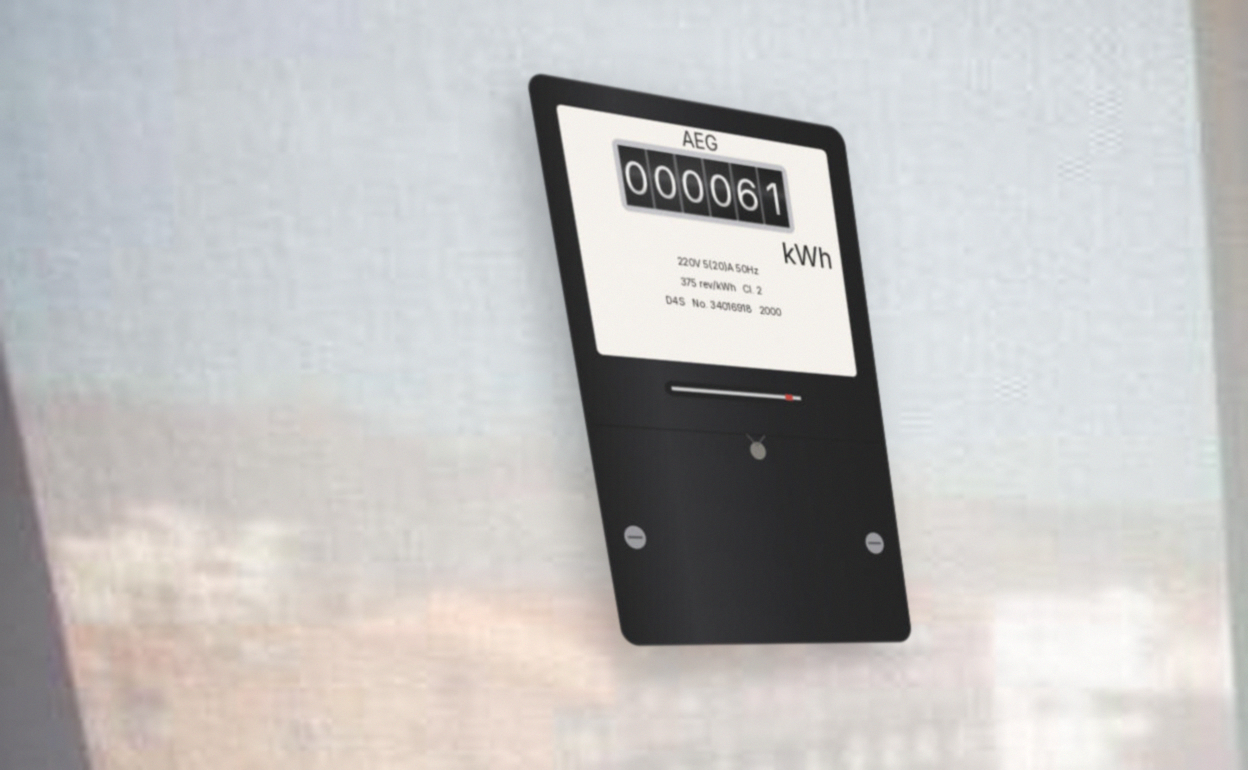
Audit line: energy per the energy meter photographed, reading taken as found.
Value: 61 kWh
